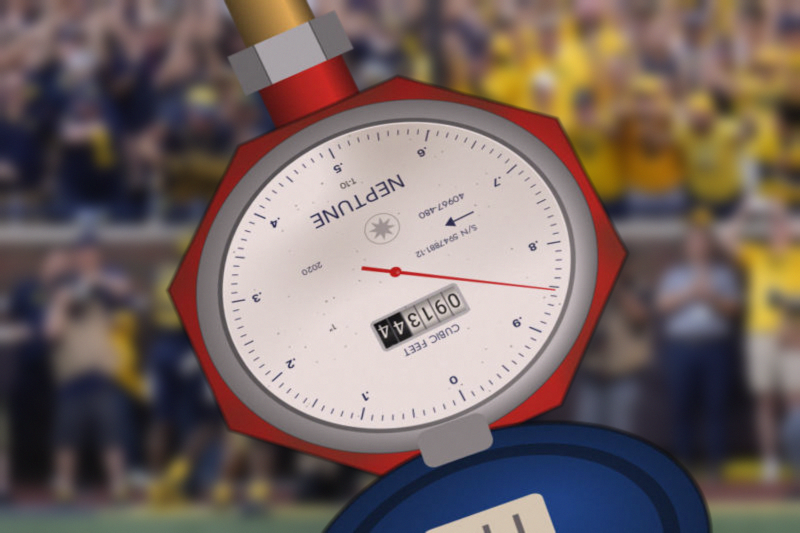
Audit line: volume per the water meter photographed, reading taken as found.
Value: 91343.85 ft³
